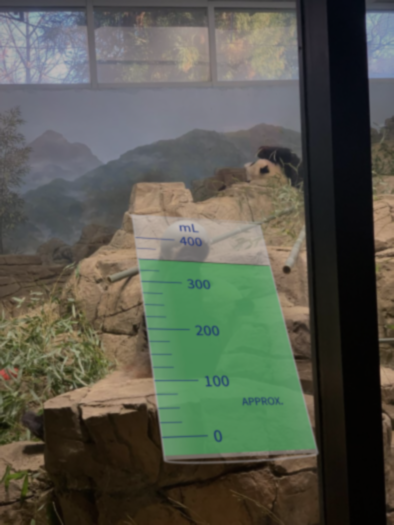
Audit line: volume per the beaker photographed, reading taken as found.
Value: 350 mL
